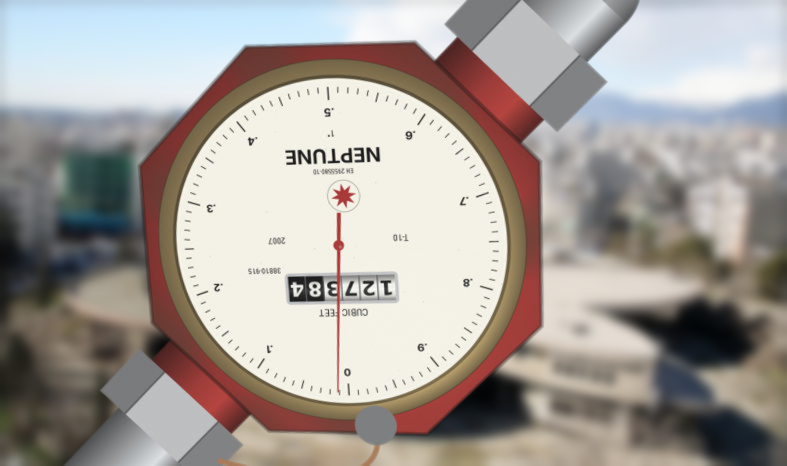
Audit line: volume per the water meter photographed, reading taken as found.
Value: 127384.01 ft³
